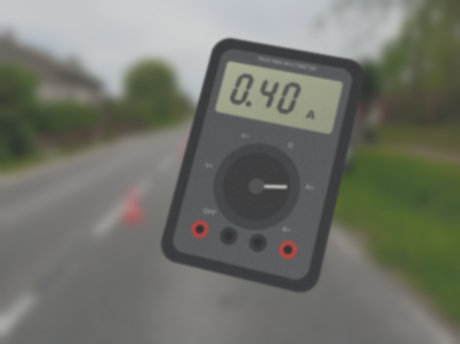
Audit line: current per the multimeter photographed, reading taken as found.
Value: 0.40 A
